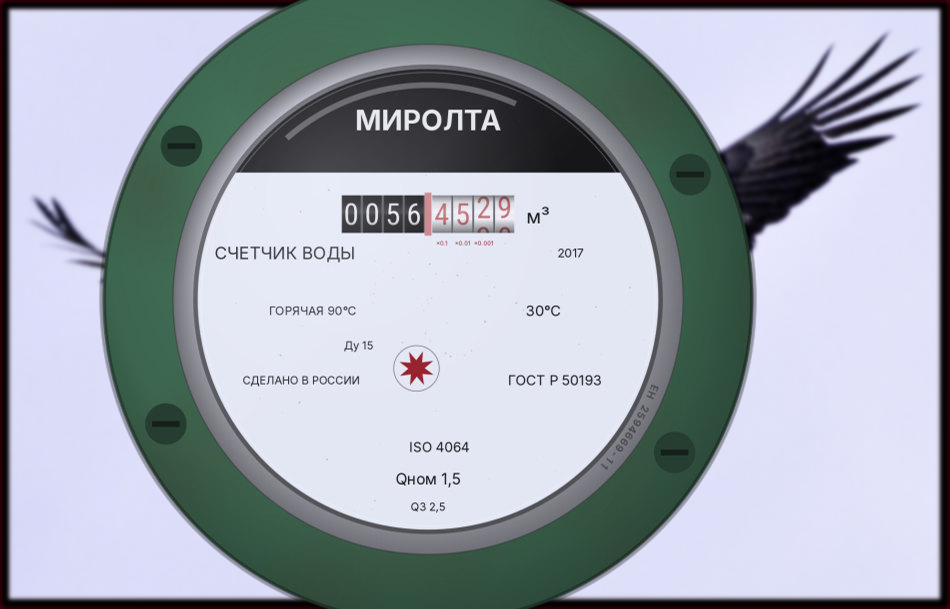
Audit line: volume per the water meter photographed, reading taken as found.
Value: 56.4529 m³
